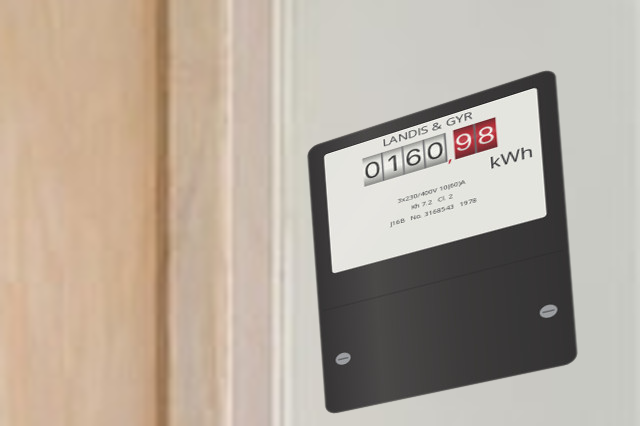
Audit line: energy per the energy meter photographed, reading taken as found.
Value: 160.98 kWh
